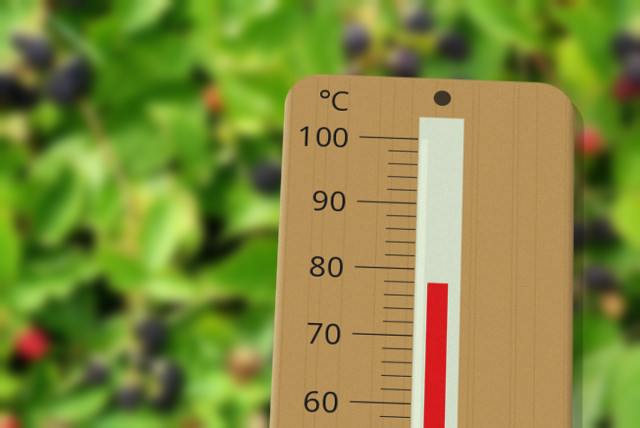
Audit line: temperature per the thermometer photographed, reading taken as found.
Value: 78 °C
